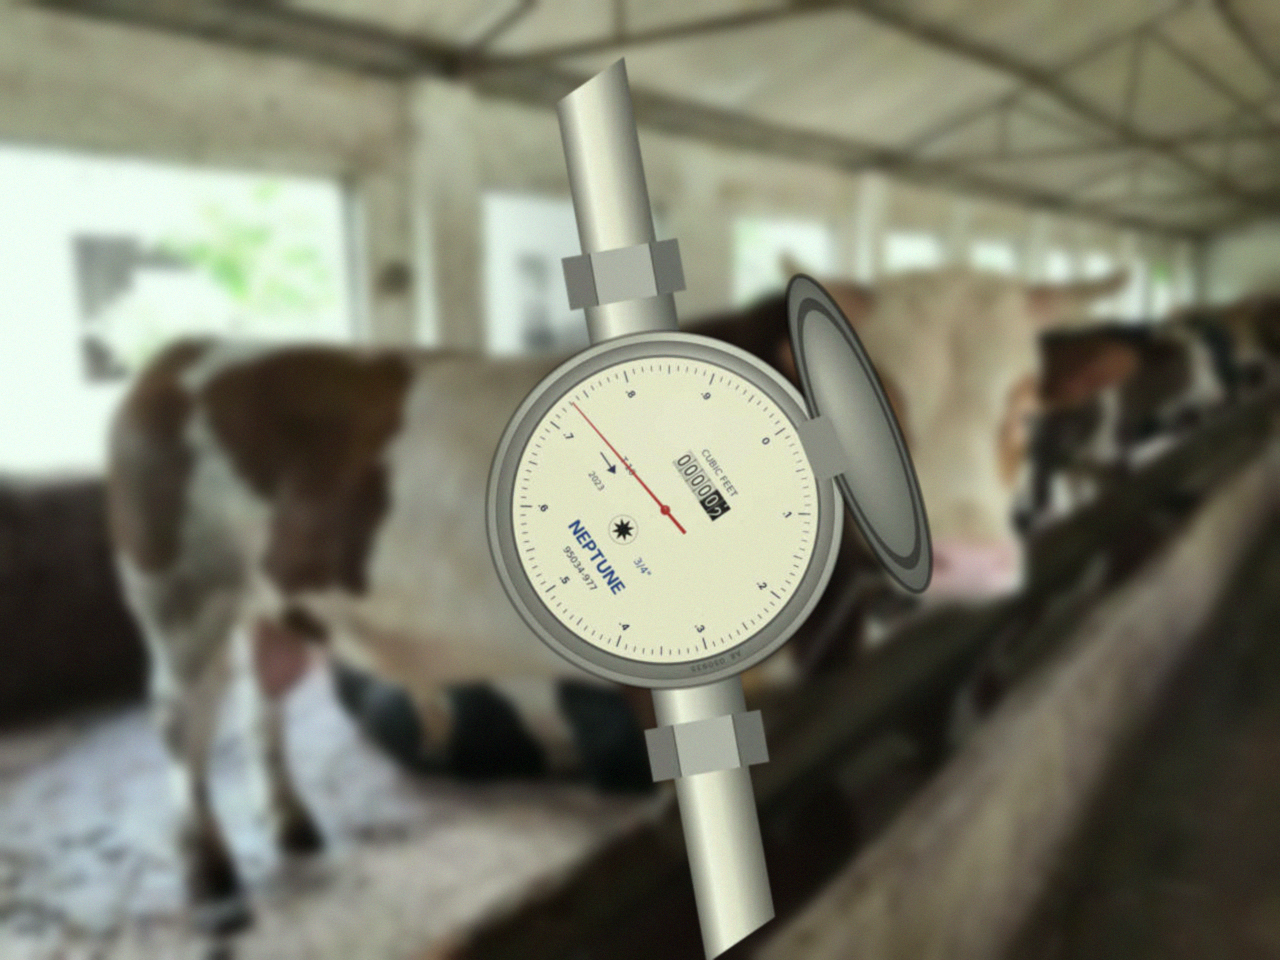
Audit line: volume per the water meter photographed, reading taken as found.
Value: 1.73 ft³
